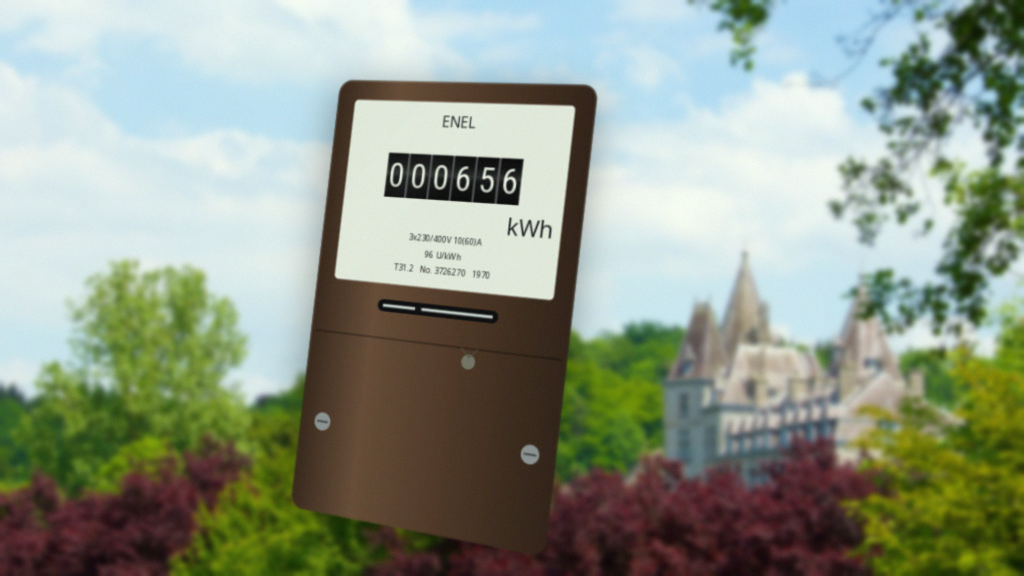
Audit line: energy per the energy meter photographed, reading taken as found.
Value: 656 kWh
